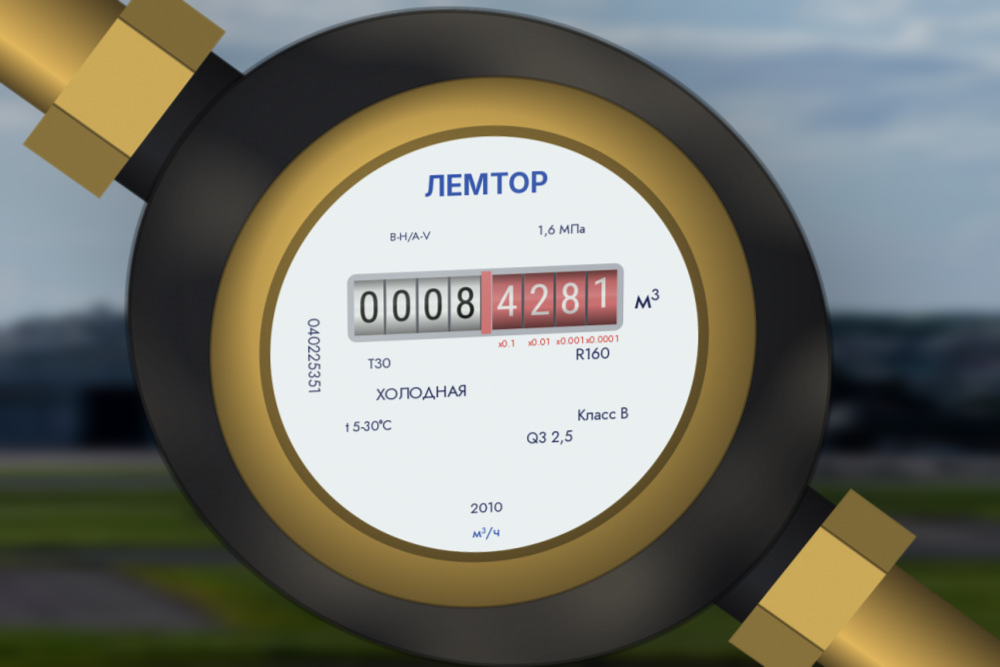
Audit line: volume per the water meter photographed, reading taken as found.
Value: 8.4281 m³
